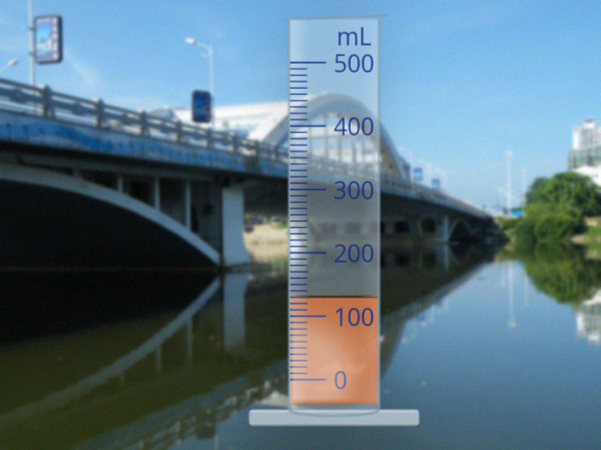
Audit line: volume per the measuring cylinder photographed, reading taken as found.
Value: 130 mL
